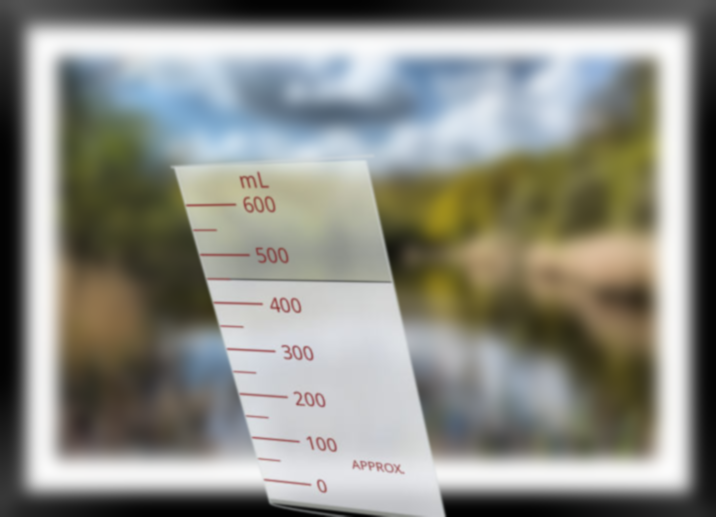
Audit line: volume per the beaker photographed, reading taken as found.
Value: 450 mL
